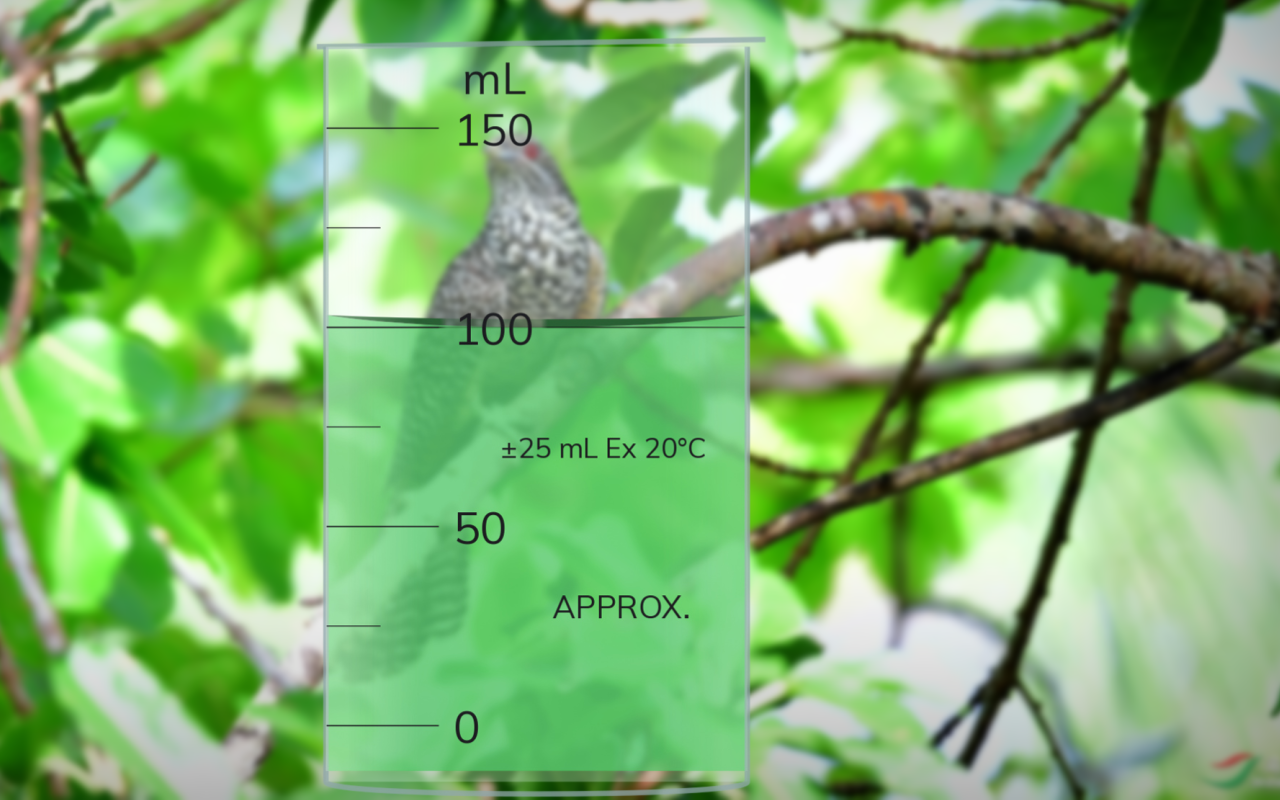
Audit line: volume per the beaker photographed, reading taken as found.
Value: 100 mL
